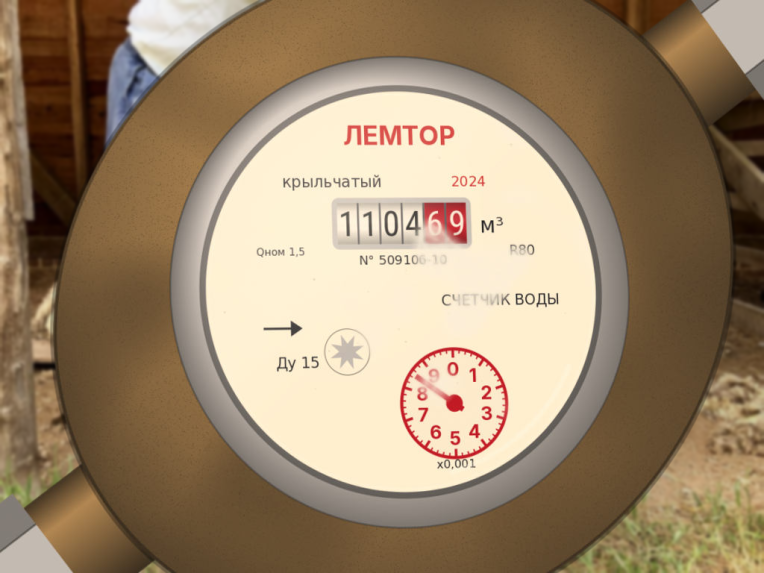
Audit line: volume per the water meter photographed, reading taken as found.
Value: 1104.698 m³
